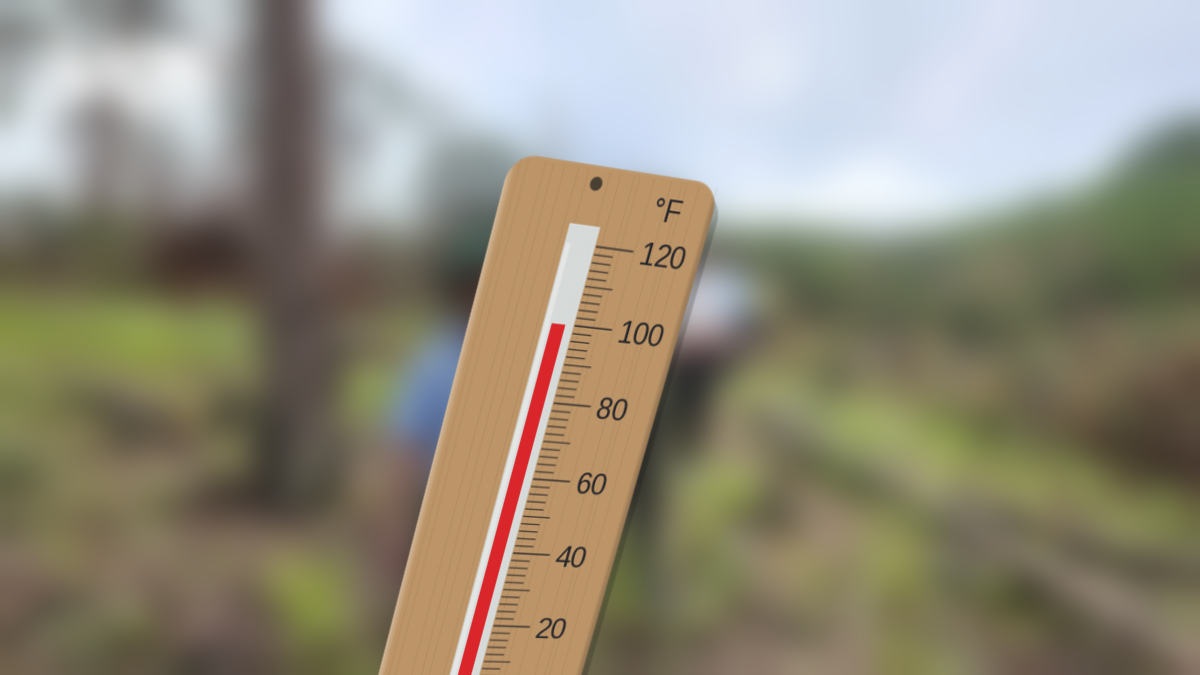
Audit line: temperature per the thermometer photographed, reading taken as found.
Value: 100 °F
